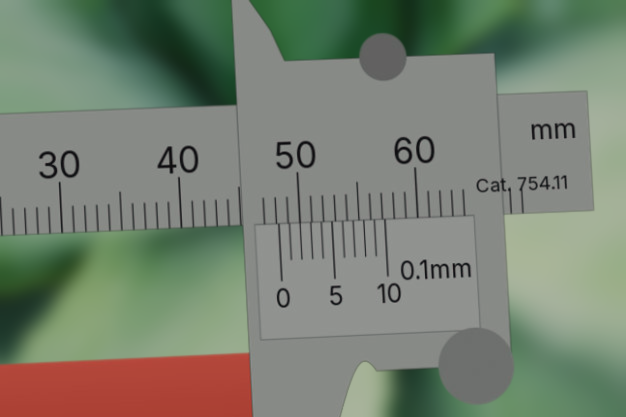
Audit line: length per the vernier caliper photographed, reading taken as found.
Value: 48.2 mm
